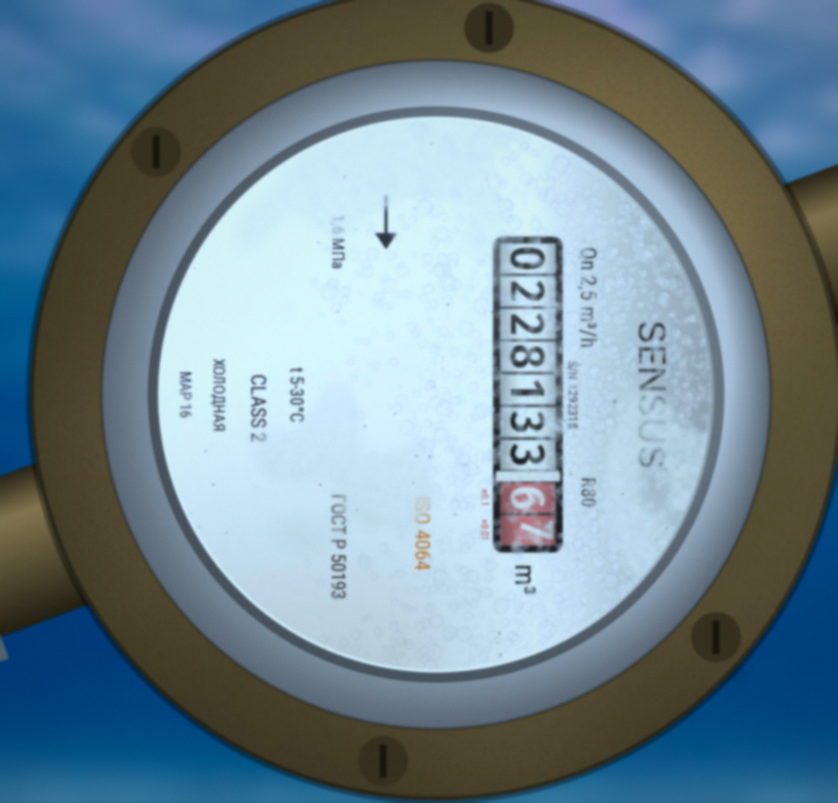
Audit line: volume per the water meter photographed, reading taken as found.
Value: 228133.67 m³
